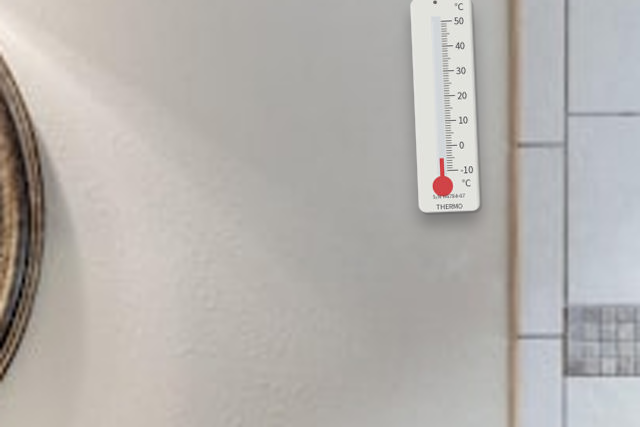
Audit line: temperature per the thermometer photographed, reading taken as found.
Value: -5 °C
